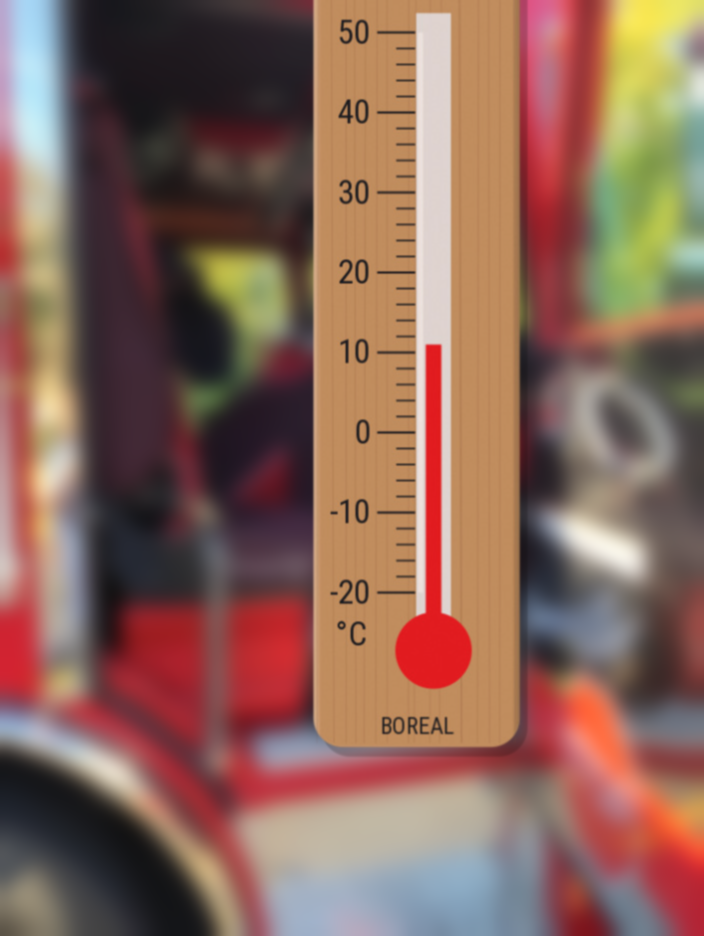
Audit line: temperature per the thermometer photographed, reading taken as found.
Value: 11 °C
